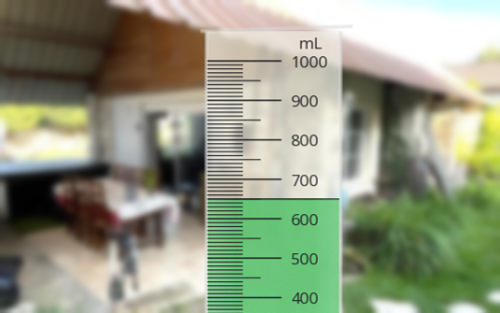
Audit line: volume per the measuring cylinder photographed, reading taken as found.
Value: 650 mL
